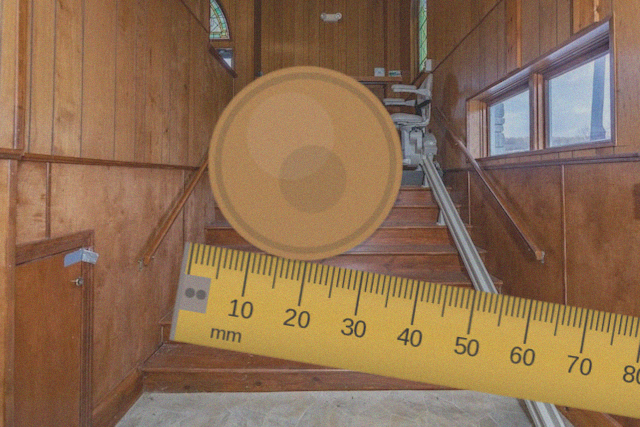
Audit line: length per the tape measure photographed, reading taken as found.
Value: 34 mm
